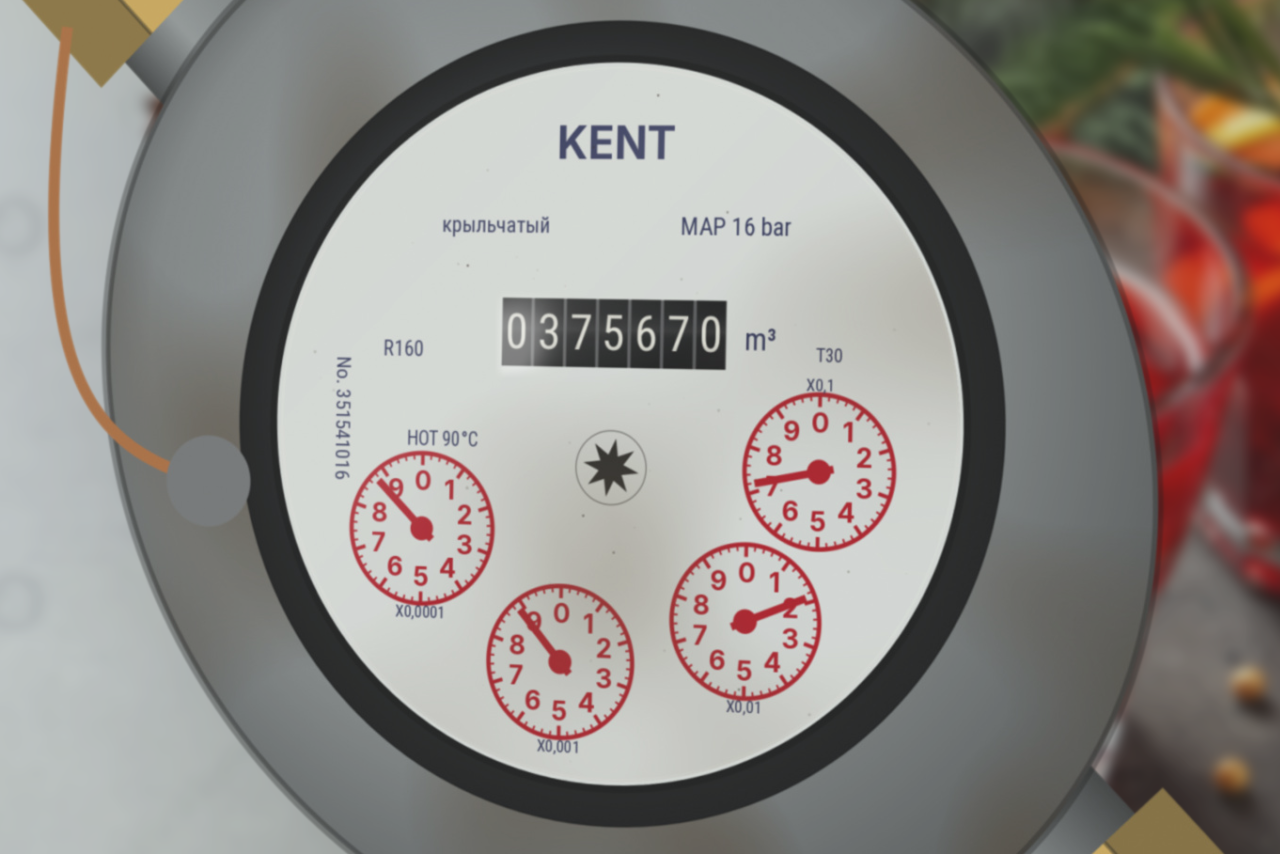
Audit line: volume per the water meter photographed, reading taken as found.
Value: 375670.7188 m³
